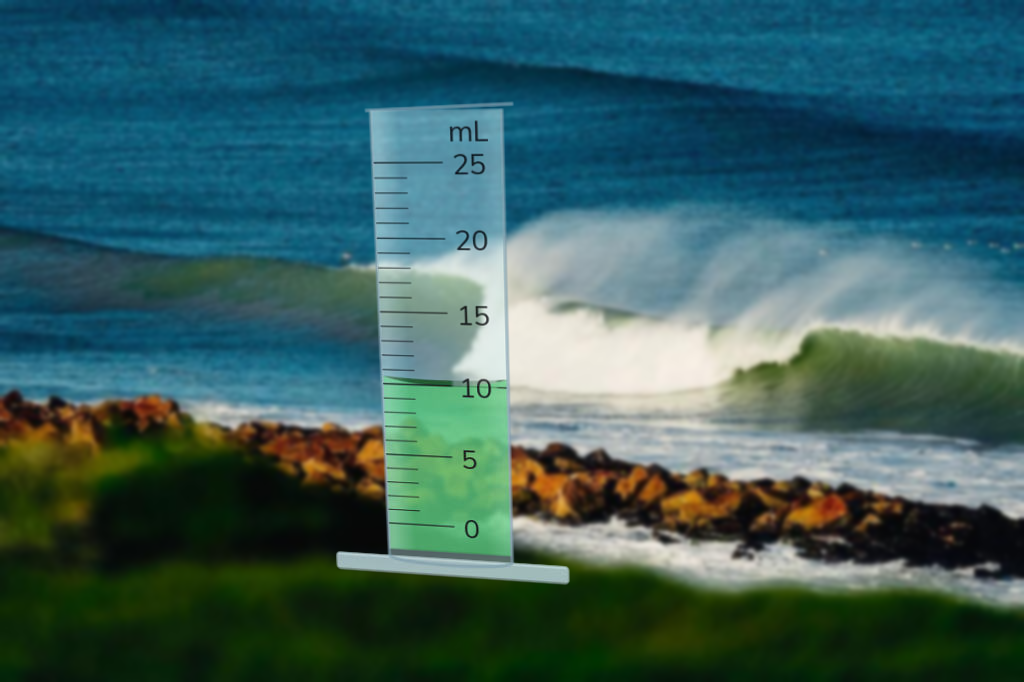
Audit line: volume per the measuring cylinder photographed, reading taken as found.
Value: 10 mL
